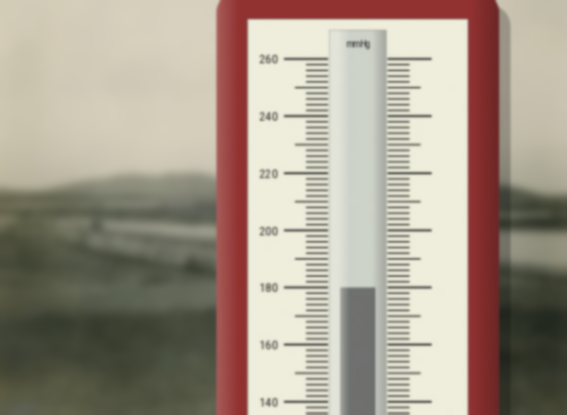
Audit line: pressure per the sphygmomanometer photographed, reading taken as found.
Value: 180 mmHg
